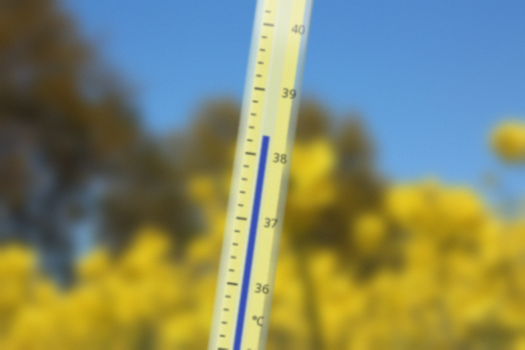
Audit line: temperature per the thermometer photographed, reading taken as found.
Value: 38.3 °C
